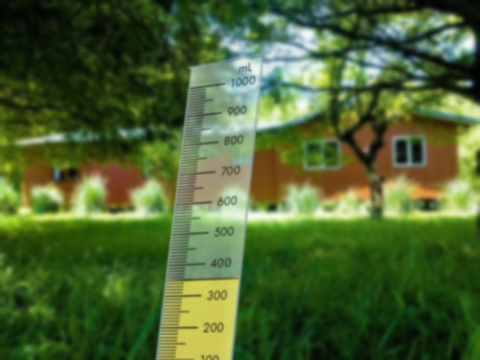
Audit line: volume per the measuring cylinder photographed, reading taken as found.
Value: 350 mL
